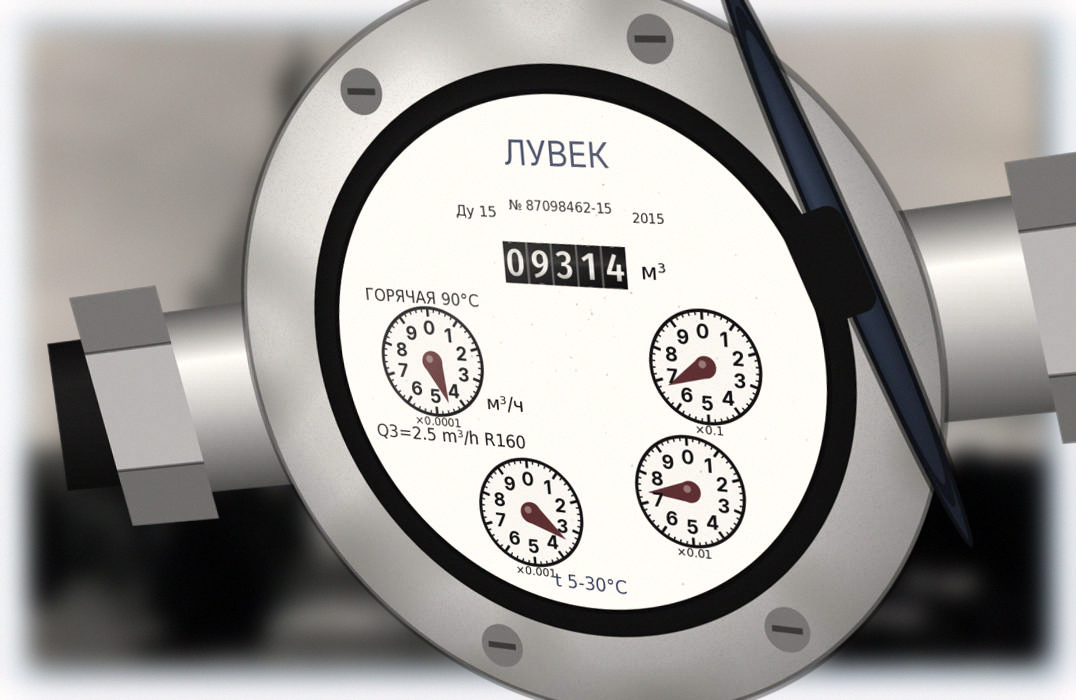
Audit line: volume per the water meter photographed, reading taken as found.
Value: 9314.6734 m³
